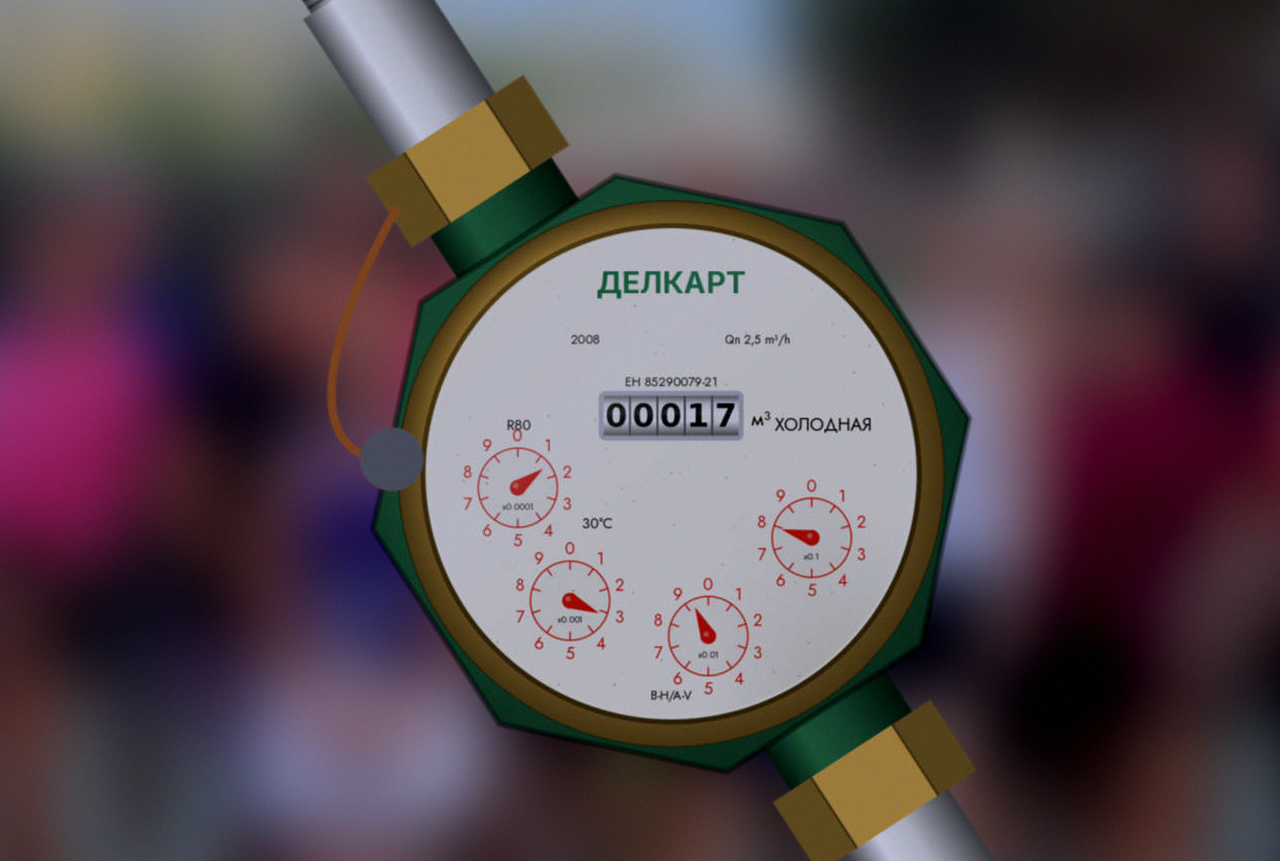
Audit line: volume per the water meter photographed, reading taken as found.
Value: 17.7931 m³
